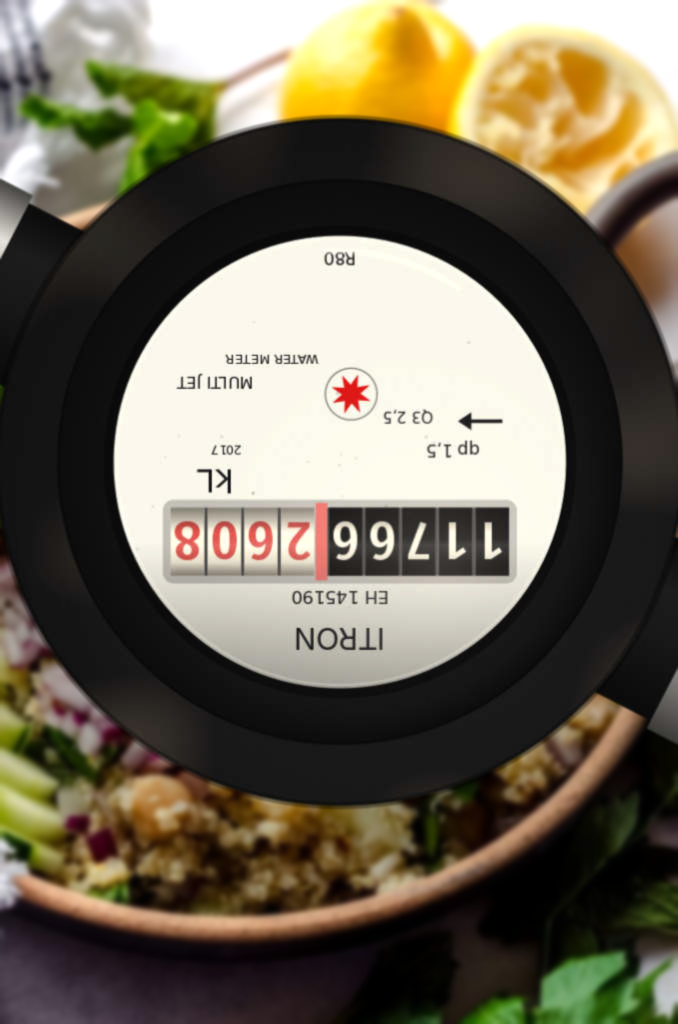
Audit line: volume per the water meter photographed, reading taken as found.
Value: 11766.2608 kL
